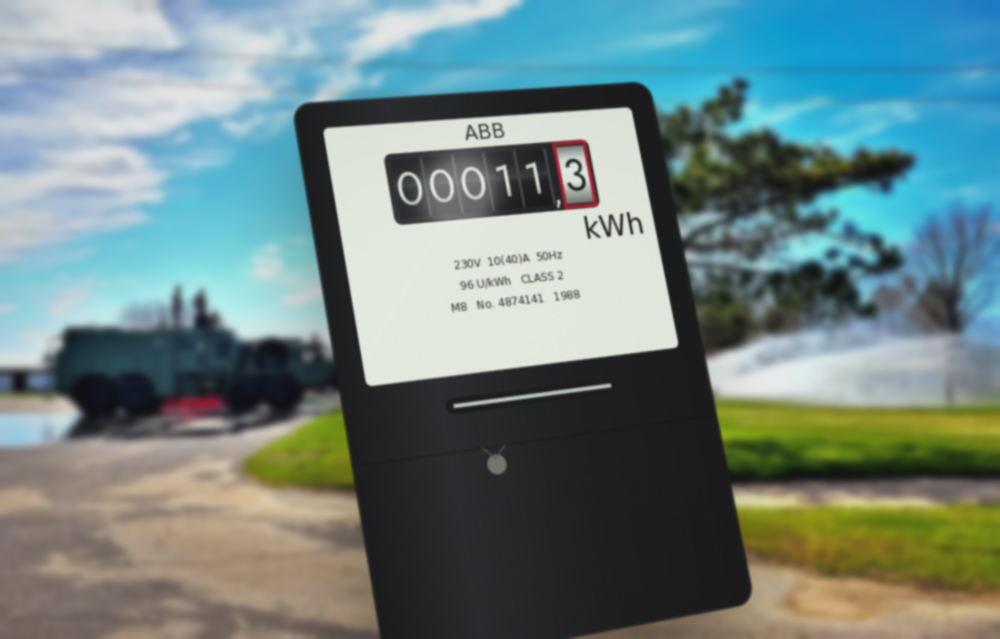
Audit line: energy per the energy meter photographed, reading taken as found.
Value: 11.3 kWh
